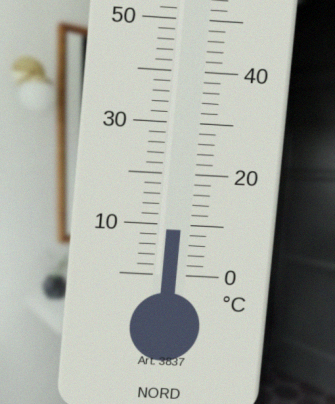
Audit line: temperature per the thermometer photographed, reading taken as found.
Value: 9 °C
